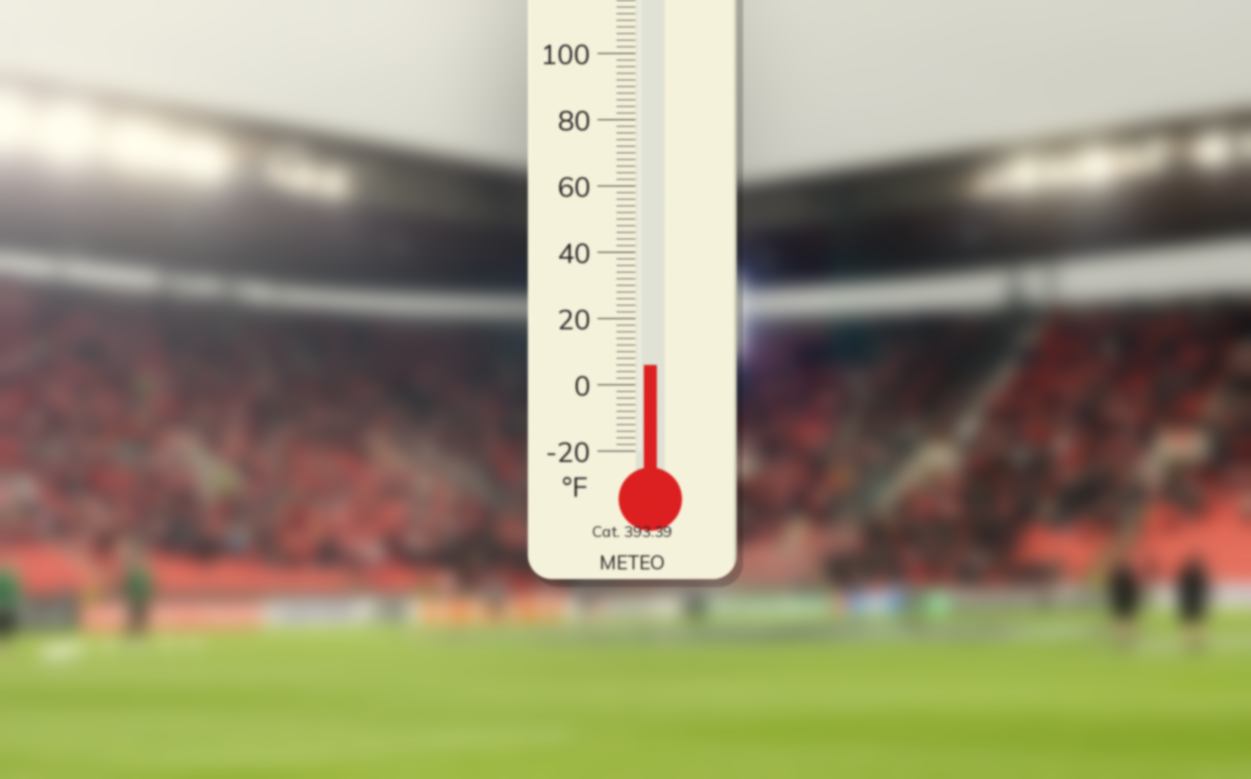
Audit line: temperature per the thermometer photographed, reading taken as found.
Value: 6 °F
